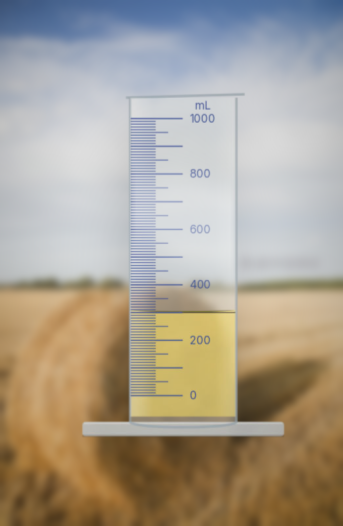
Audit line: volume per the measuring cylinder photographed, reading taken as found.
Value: 300 mL
